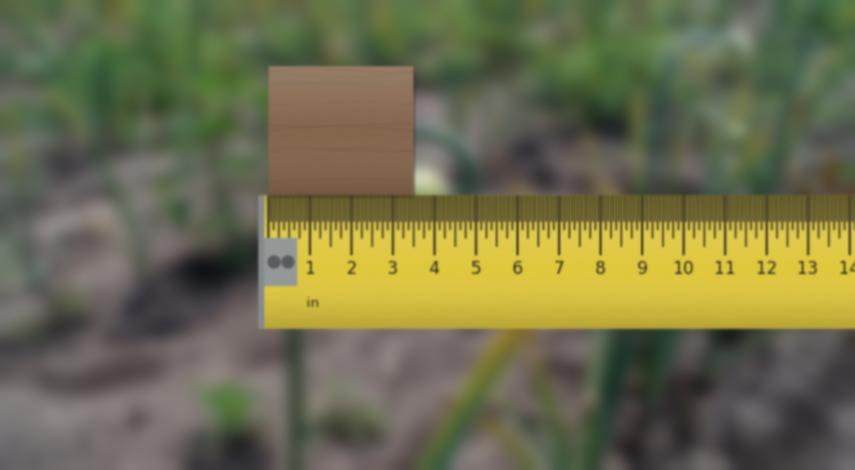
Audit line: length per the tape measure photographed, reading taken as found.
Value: 3.5 in
